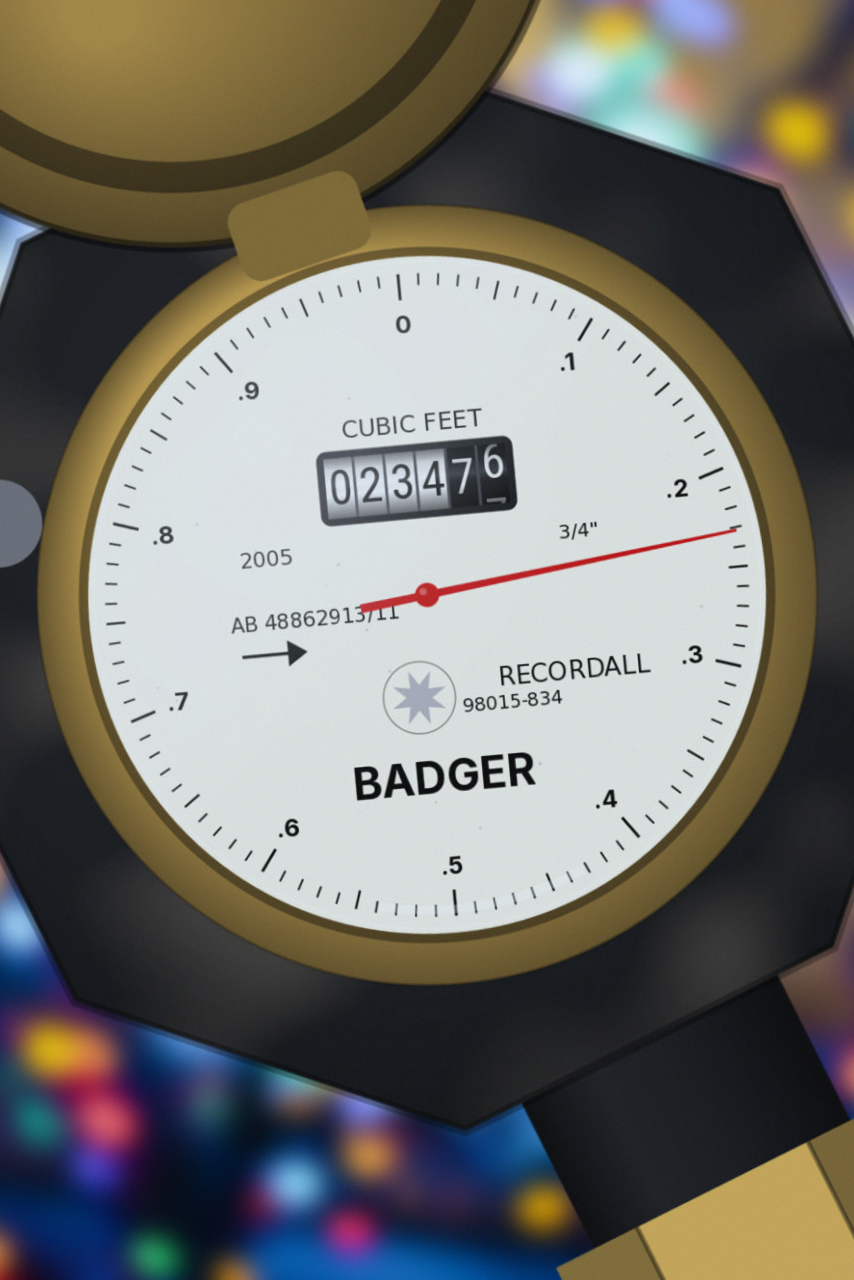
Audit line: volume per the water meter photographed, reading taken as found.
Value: 23476.23 ft³
